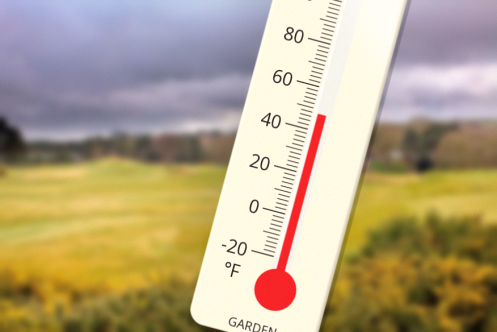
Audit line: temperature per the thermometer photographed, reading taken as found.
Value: 48 °F
